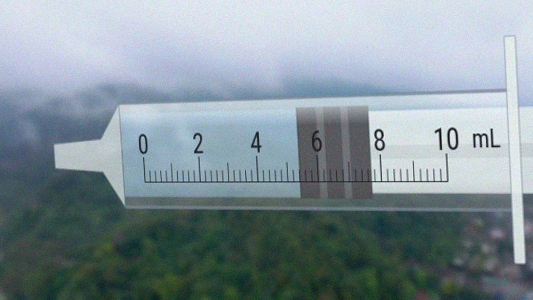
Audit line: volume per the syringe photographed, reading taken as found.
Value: 5.4 mL
